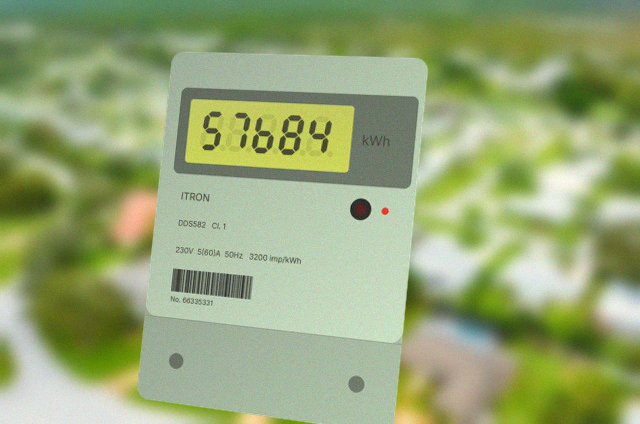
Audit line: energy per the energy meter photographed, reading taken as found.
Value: 57684 kWh
